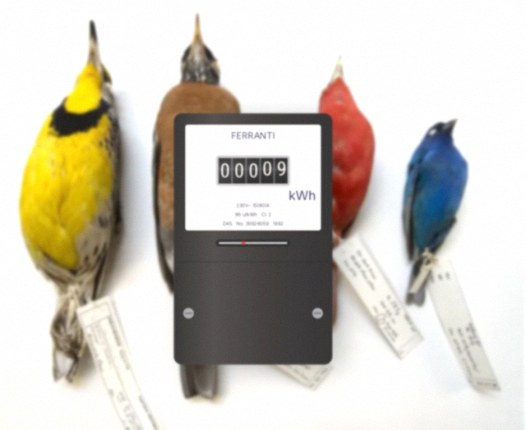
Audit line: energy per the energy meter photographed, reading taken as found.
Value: 9 kWh
